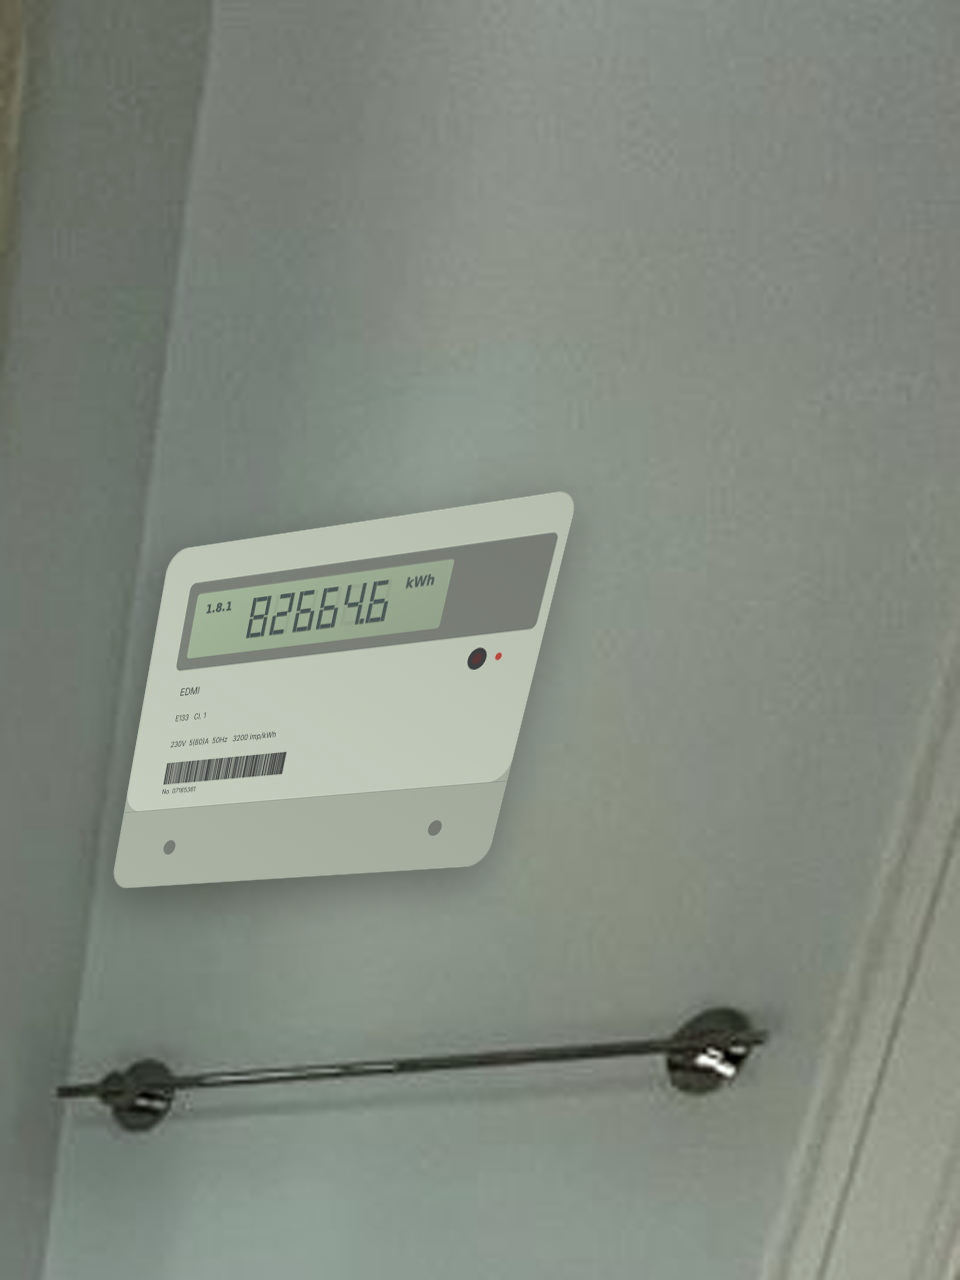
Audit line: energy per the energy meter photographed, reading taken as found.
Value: 82664.6 kWh
